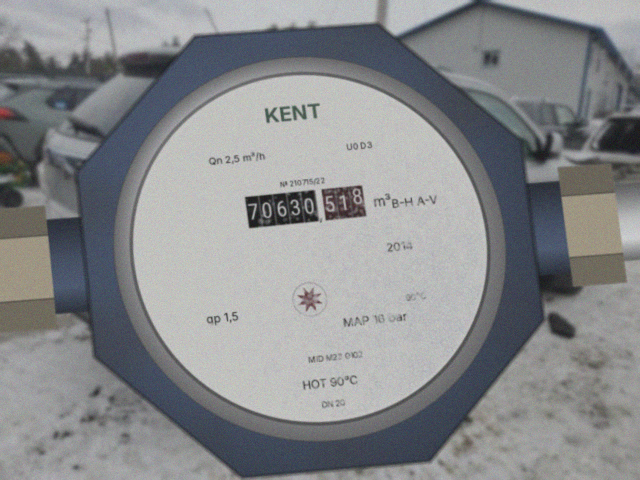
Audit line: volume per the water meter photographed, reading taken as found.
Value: 70630.518 m³
